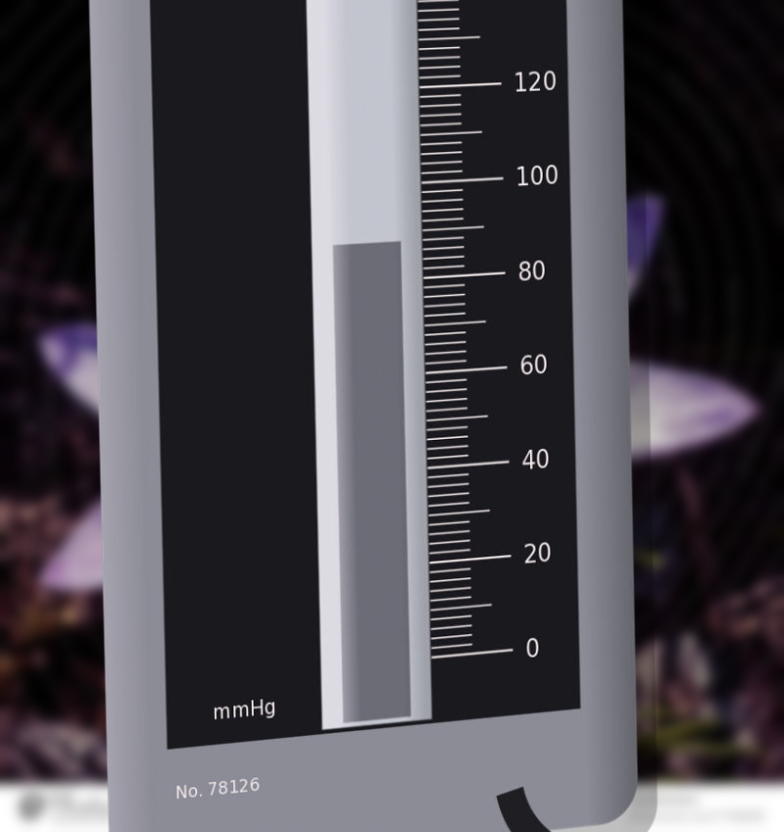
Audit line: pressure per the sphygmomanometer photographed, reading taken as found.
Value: 88 mmHg
